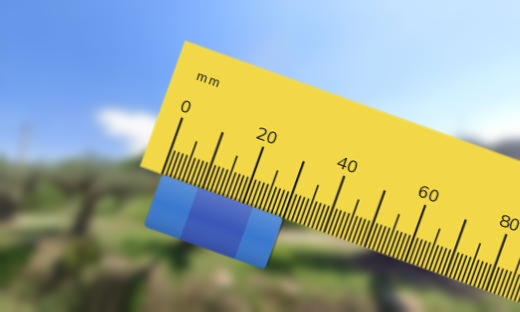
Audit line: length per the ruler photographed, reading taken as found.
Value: 30 mm
